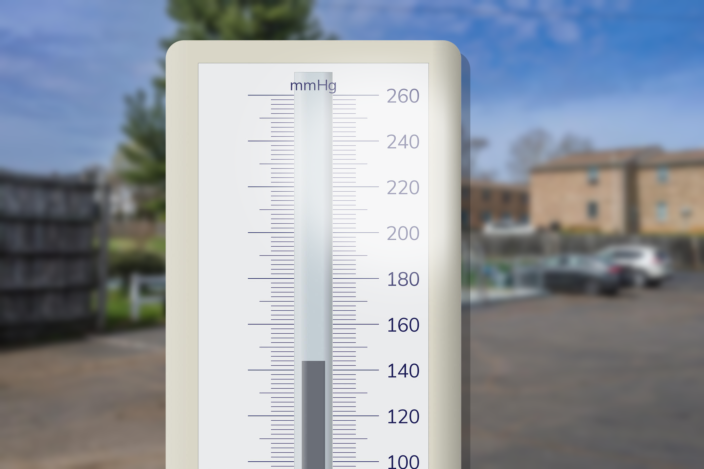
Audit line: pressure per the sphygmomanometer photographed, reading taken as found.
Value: 144 mmHg
